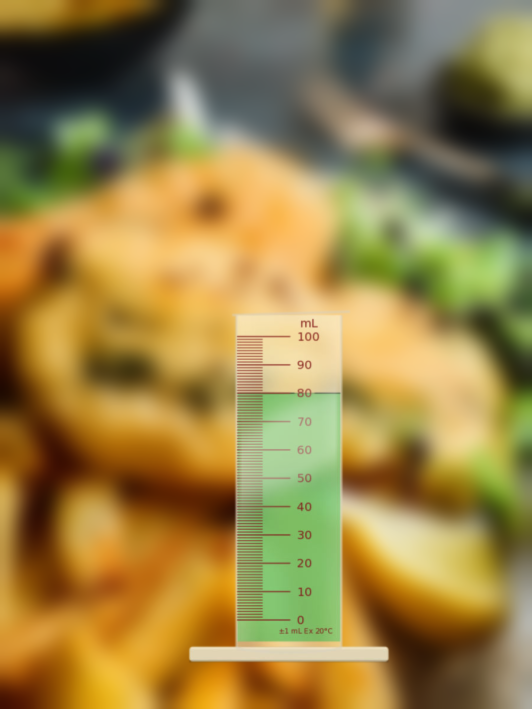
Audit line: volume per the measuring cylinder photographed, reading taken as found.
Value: 80 mL
